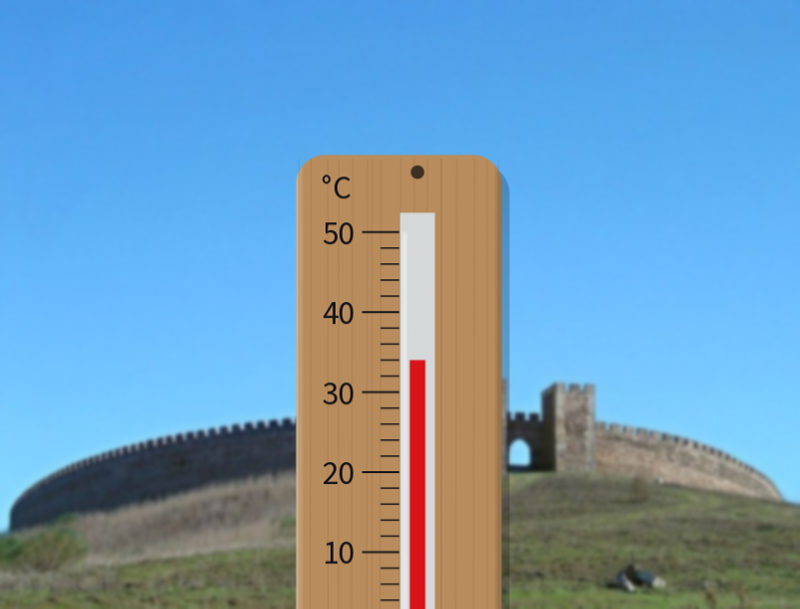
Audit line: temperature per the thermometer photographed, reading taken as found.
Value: 34 °C
